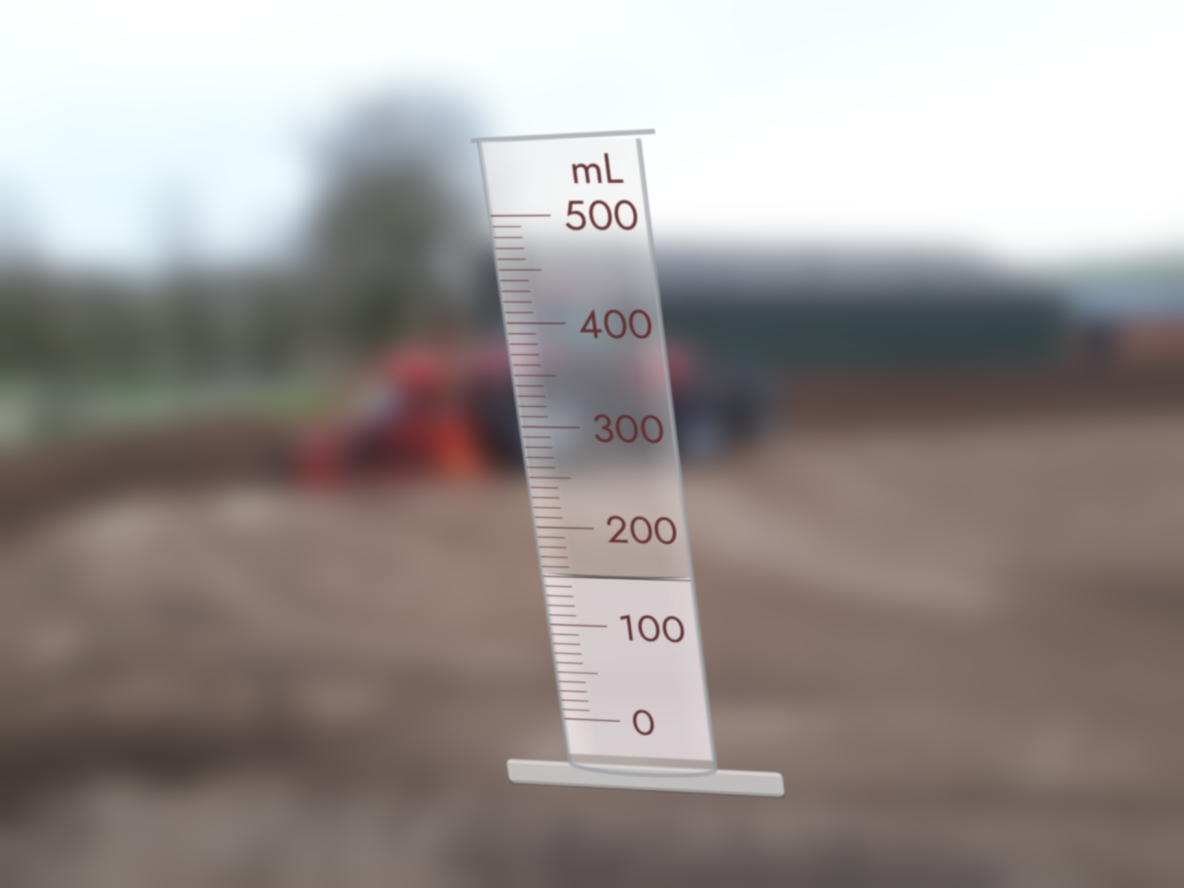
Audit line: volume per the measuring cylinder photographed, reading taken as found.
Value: 150 mL
